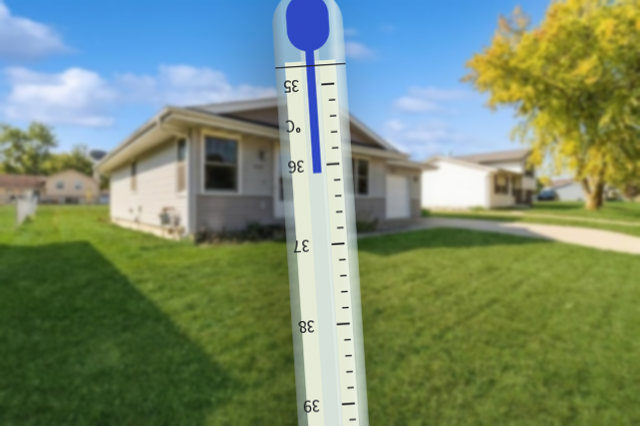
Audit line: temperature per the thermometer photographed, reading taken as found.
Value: 36.1 °C
